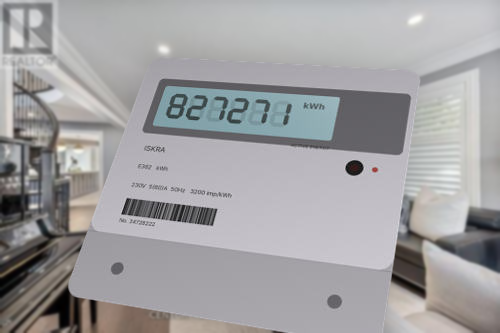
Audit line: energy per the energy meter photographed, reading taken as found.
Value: 827271 kWh
